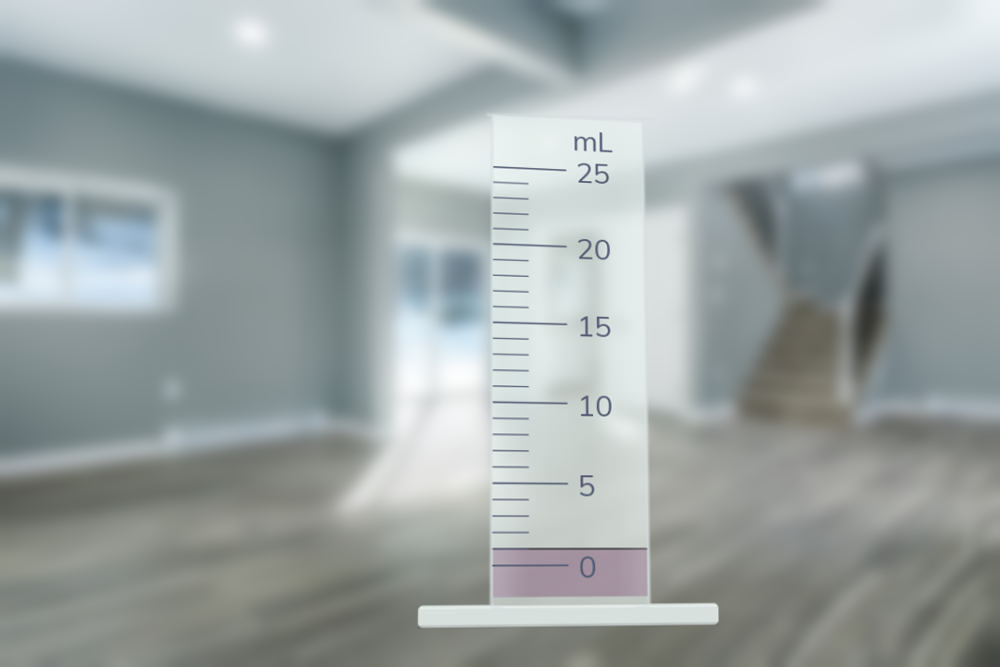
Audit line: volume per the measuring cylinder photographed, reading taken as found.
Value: 1 mL
